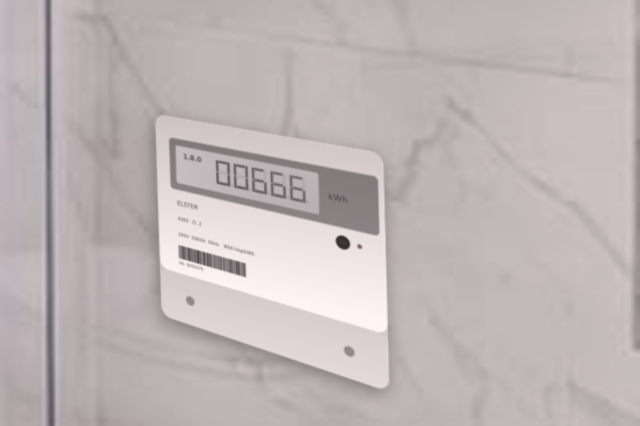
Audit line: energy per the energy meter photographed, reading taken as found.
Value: 666 kWh
